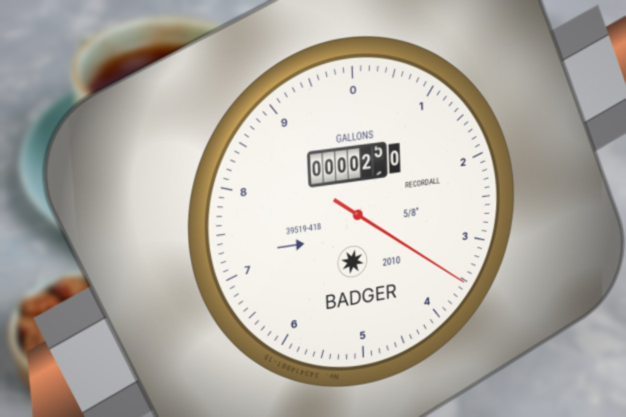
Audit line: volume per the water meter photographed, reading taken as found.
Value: 253.5 gal
